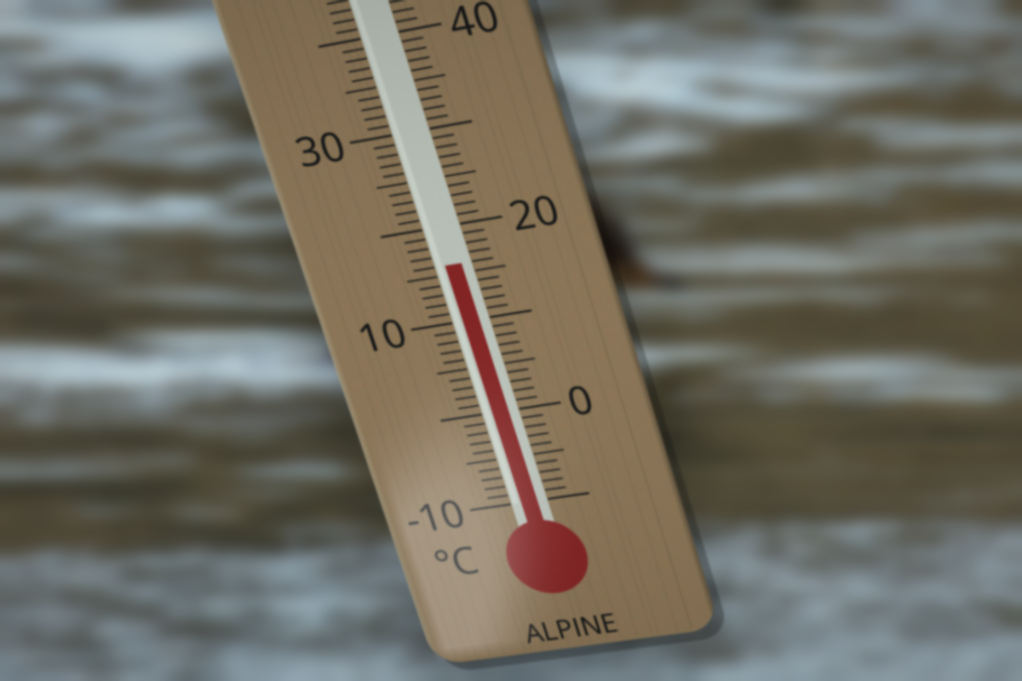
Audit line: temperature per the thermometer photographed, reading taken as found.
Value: 16 °C
